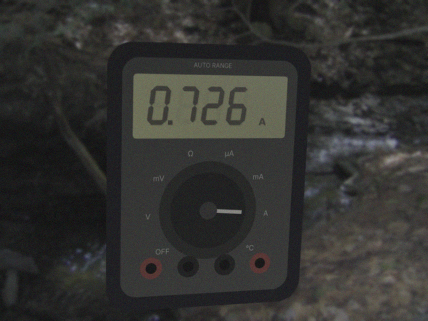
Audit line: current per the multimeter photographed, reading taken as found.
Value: 0.726 A
